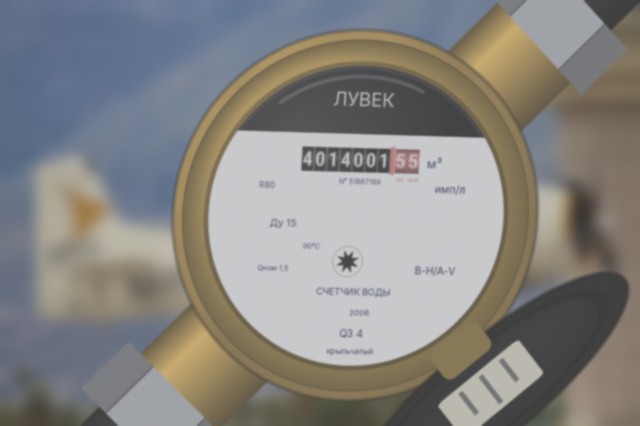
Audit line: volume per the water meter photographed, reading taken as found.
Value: 4014001.55 m³
